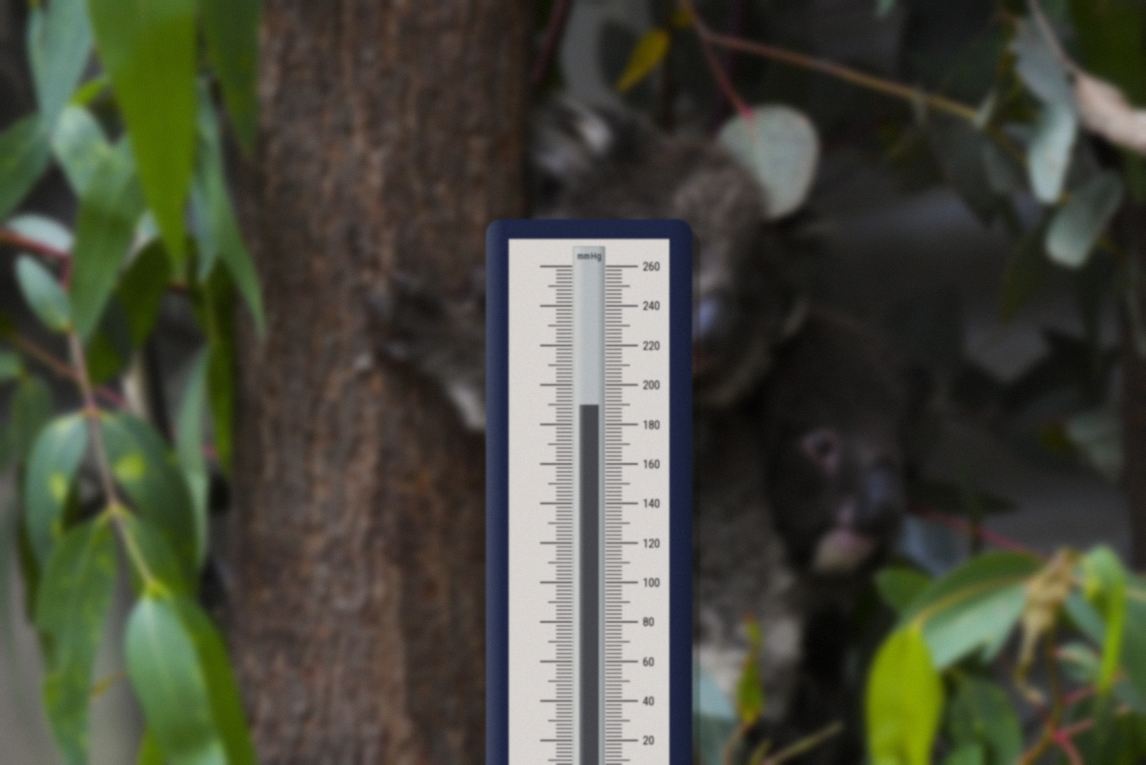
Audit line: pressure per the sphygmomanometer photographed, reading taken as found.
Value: 190 mmHg
